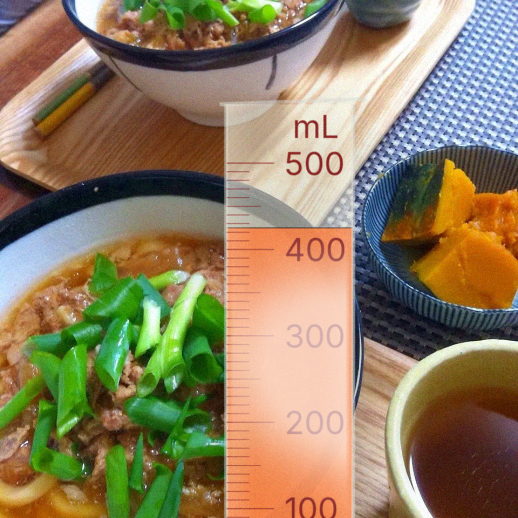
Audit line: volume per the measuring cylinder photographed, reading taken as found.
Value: 425 mL
